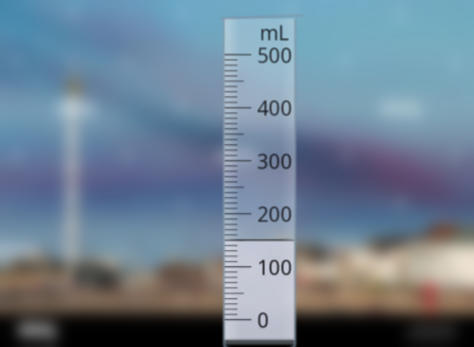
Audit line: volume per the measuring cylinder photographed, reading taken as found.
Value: 150 mL
